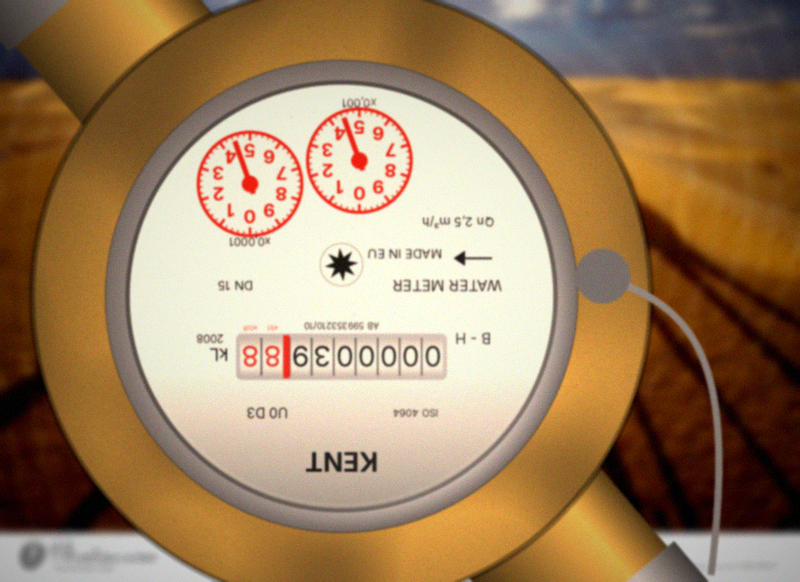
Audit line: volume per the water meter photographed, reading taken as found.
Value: 39.8844 kL
